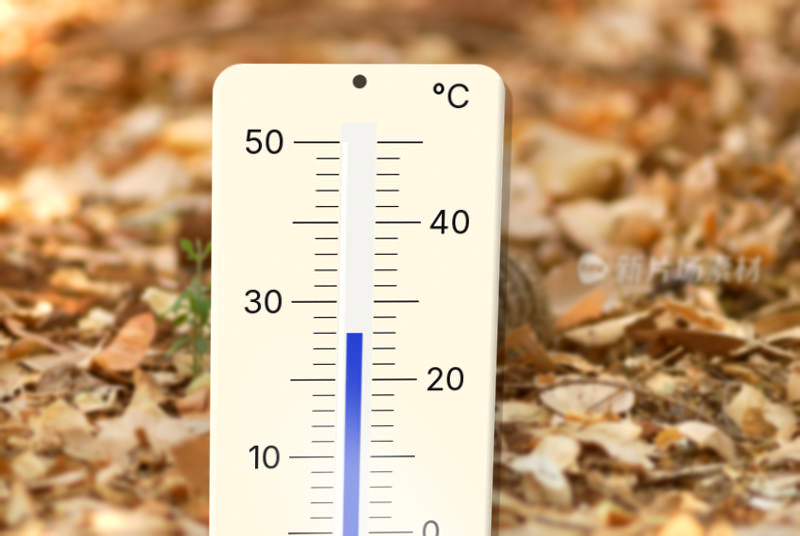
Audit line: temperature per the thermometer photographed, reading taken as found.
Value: 26 °C
